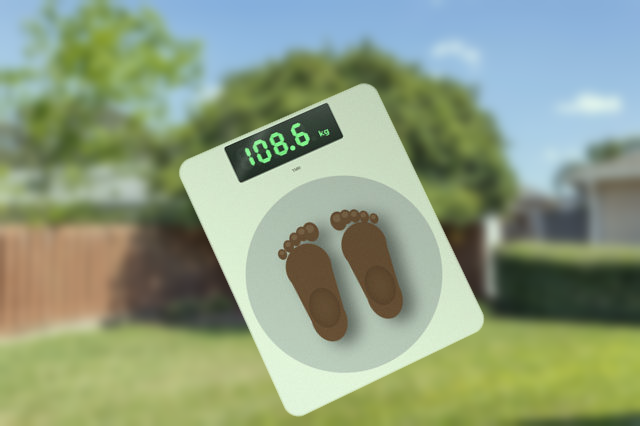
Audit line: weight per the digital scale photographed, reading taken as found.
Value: 108.6 kg
